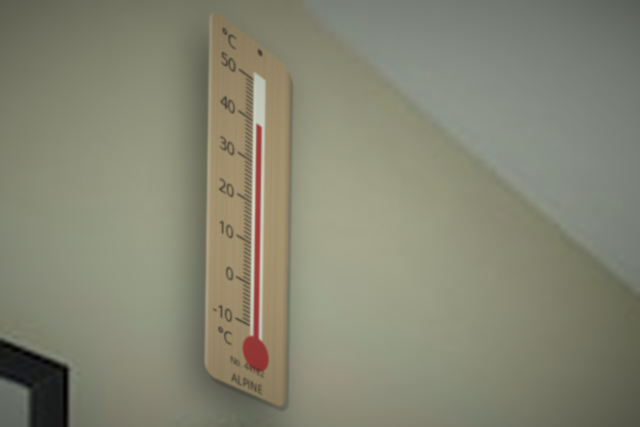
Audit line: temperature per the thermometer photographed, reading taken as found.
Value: 40 °C
